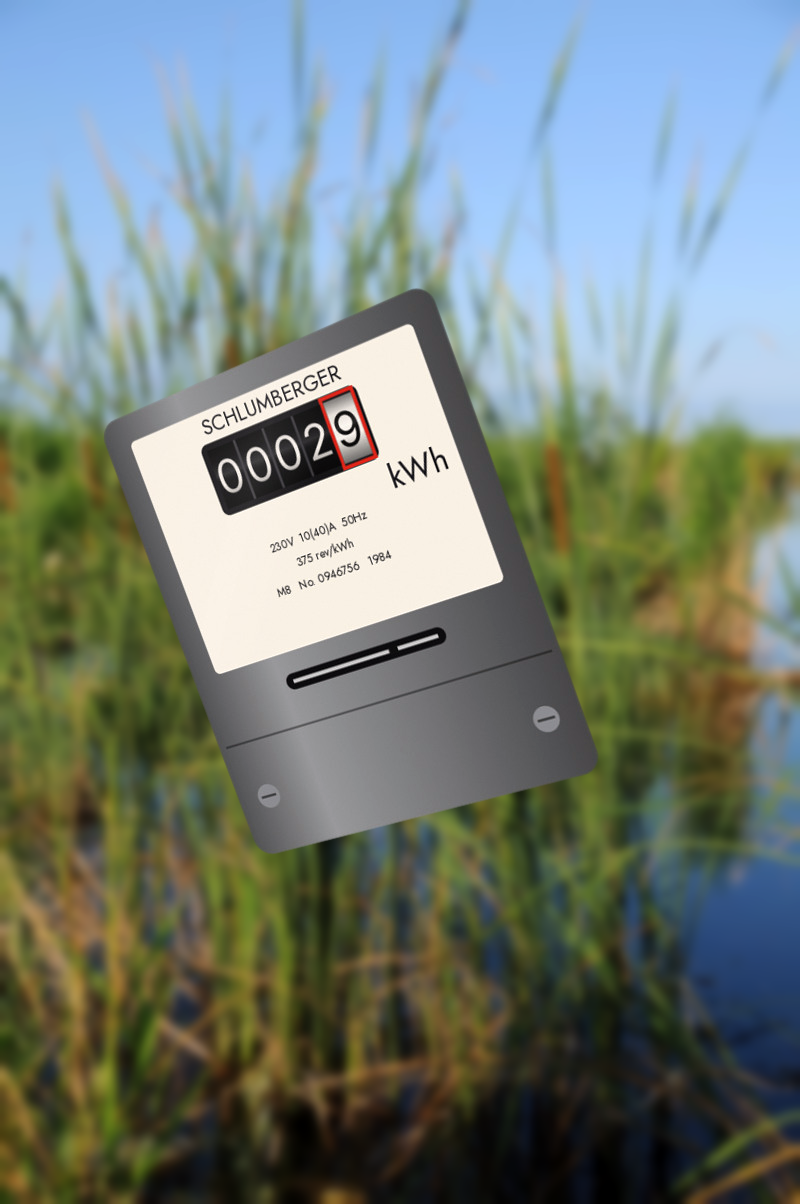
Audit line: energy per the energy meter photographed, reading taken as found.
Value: 2.9 kWh
